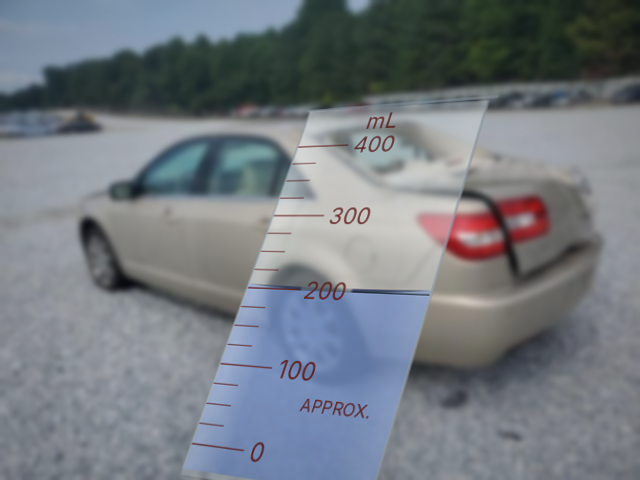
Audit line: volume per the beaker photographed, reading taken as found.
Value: 200 mL
